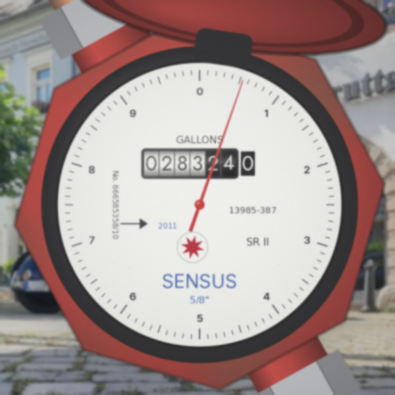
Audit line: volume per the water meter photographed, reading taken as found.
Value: 283240.5 gal
